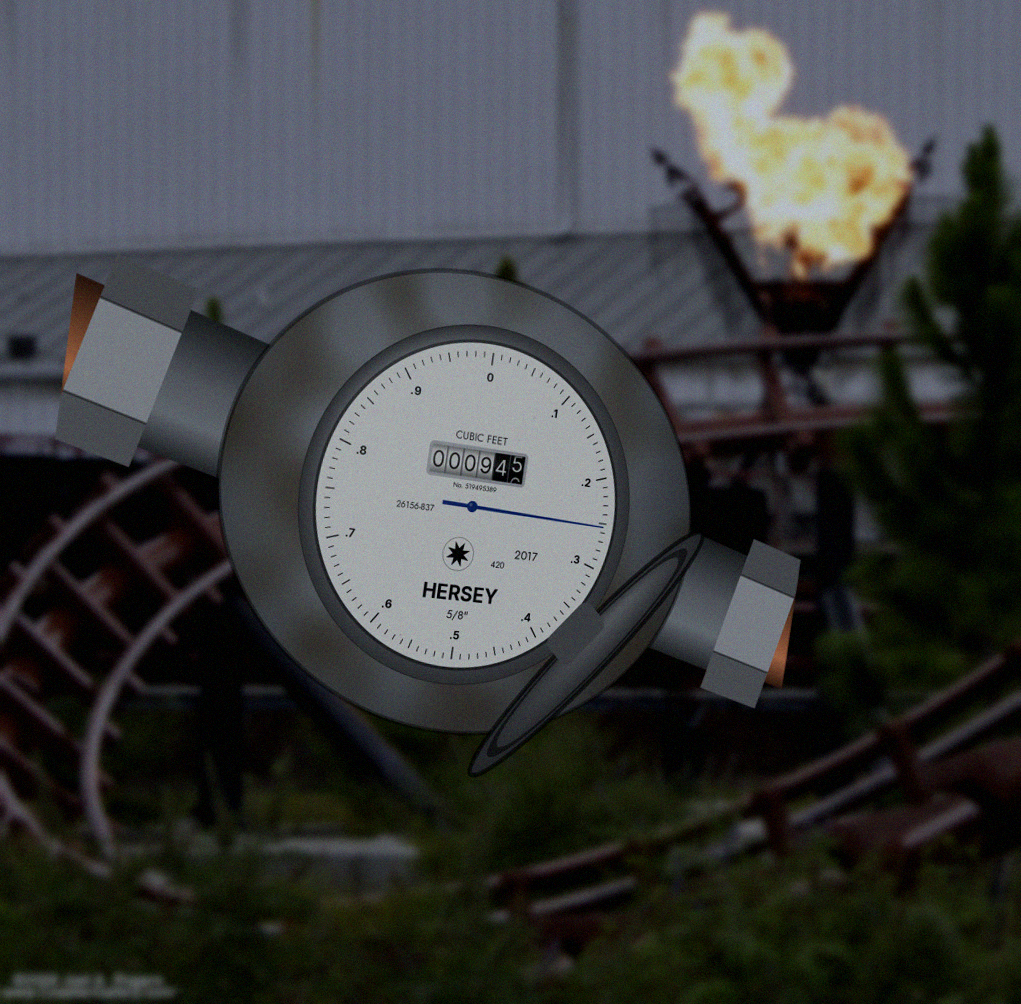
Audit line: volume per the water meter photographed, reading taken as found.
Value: 945.25 ft³
